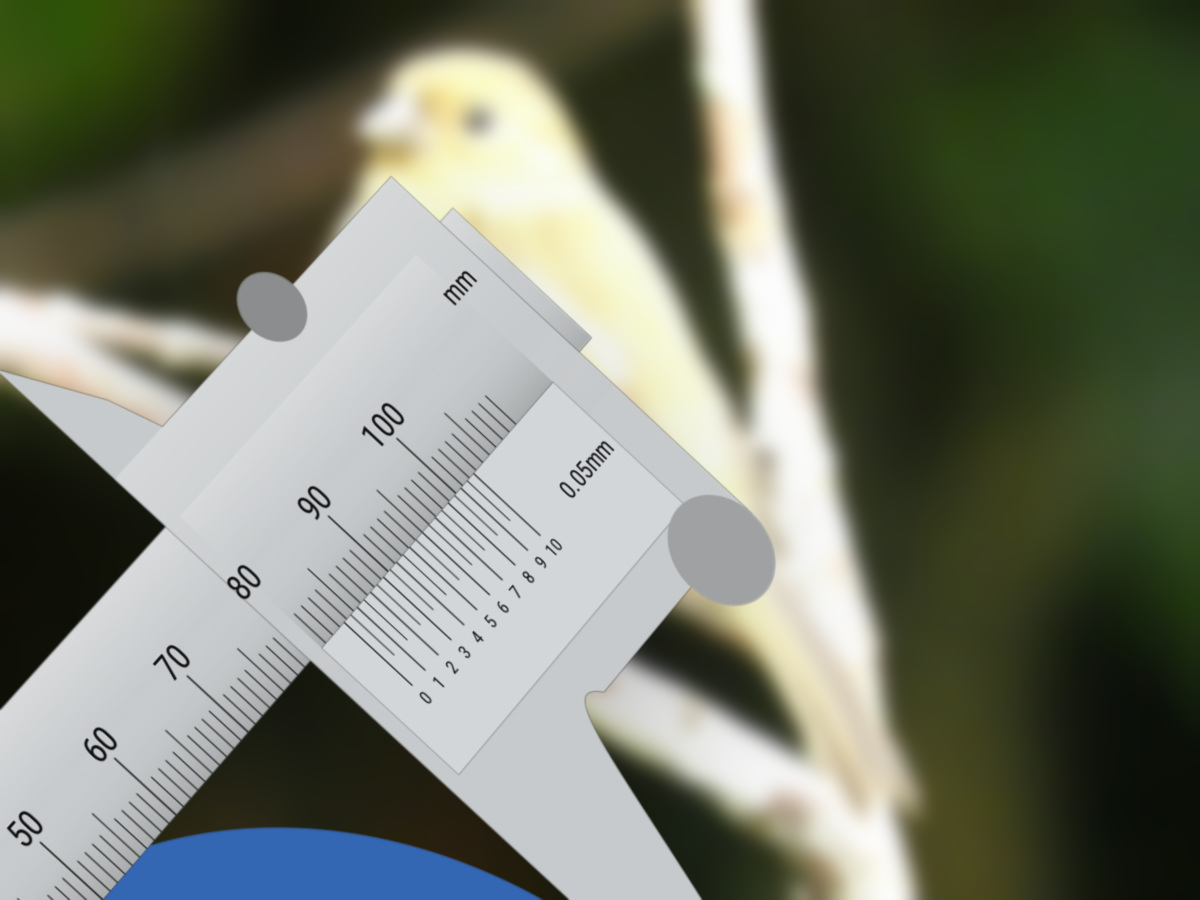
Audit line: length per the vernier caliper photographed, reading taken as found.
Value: 83.6 mm
